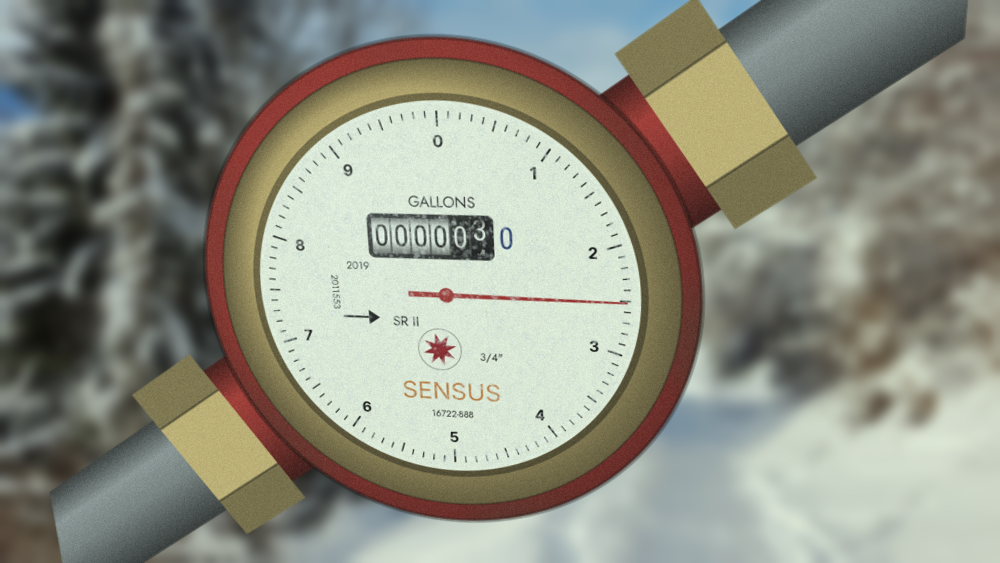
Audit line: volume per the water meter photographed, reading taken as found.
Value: 32.5 gal
